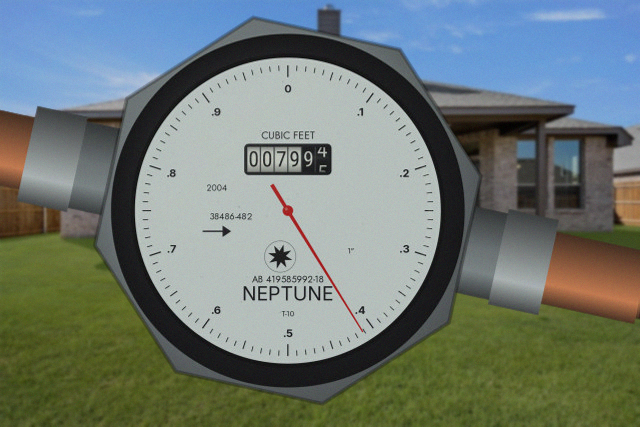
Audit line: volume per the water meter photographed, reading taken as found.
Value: 7994.41 ft³
